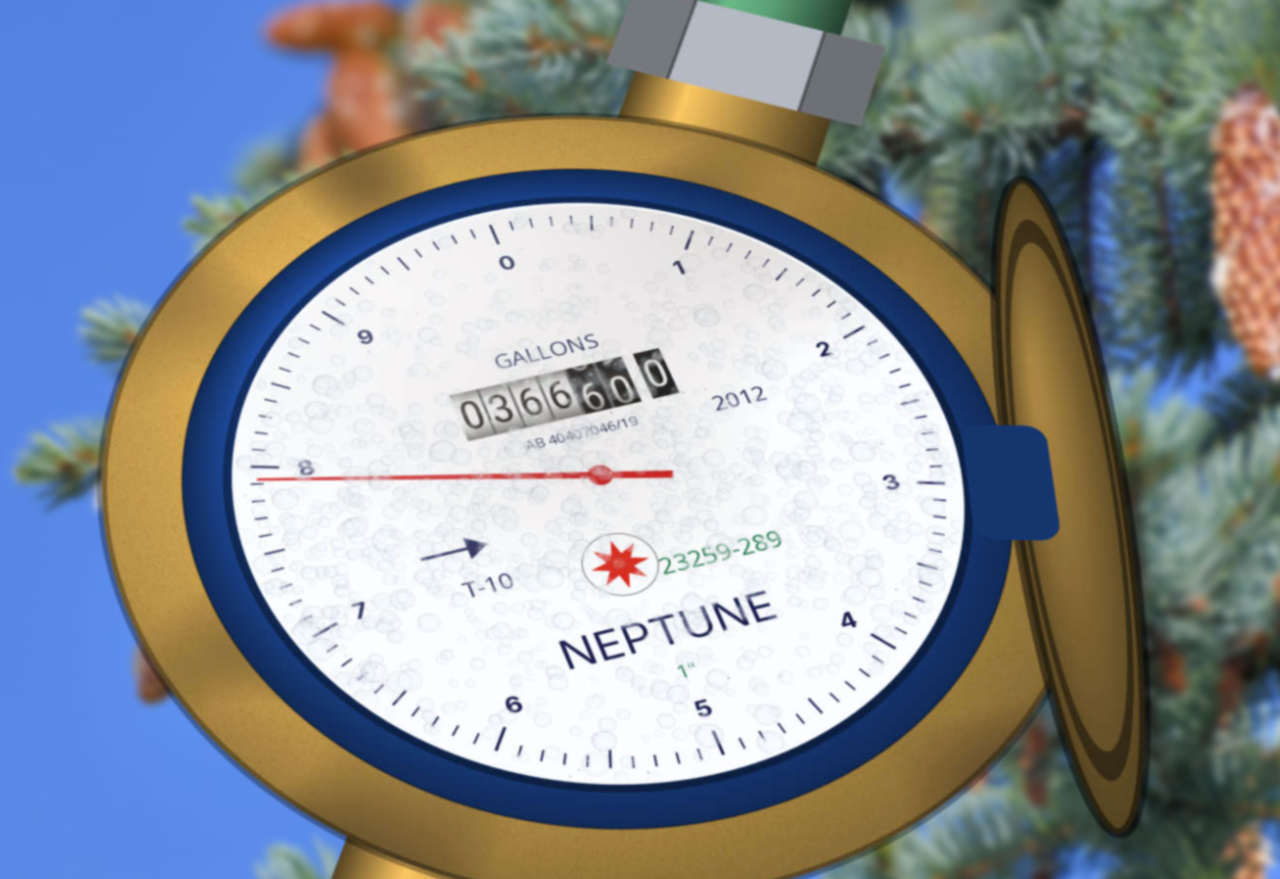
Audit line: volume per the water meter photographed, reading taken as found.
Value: 366597.9 gal
